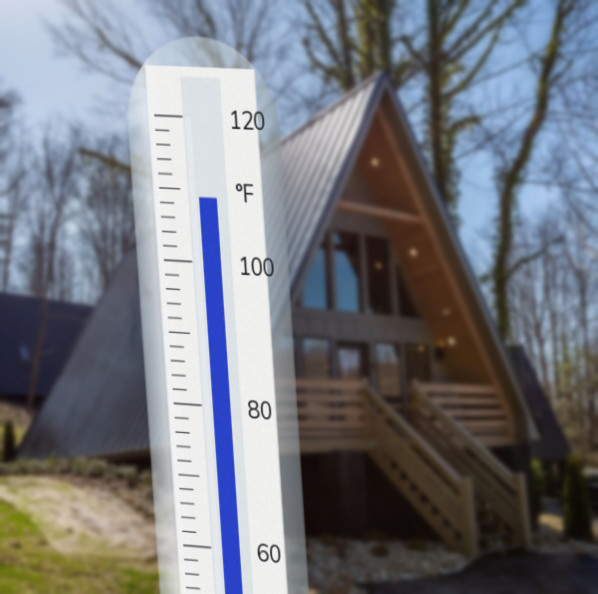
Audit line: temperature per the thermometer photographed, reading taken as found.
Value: 109 °F
